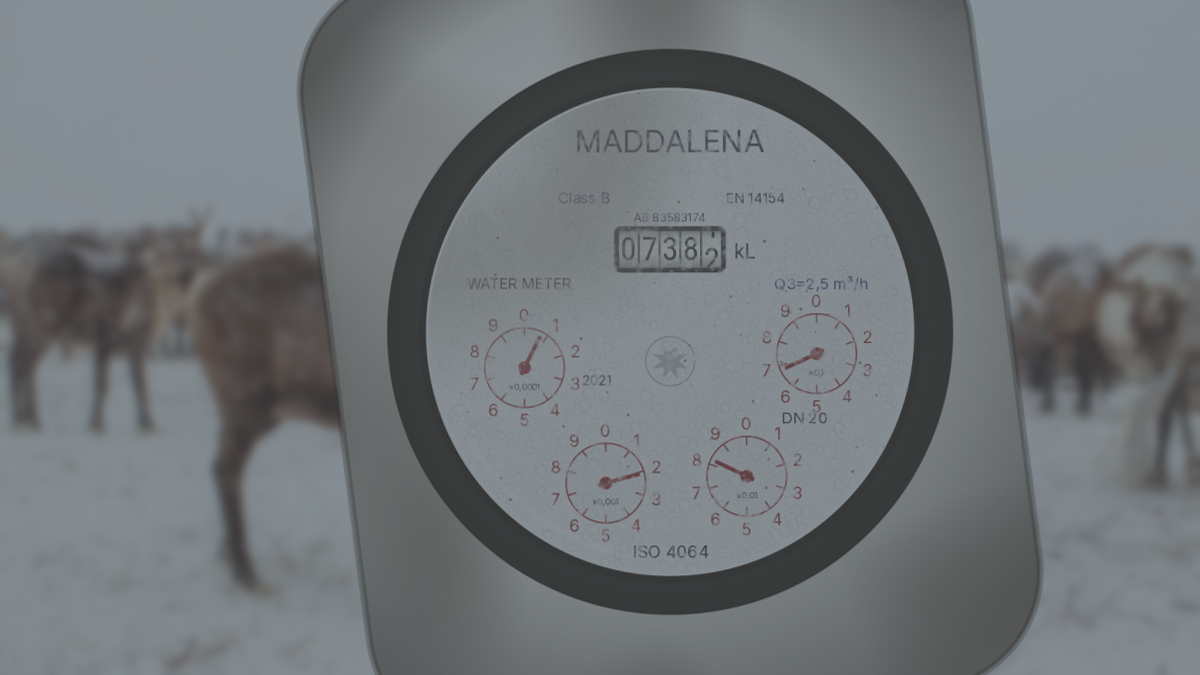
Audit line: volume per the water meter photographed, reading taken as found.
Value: 7381.6820 kL
